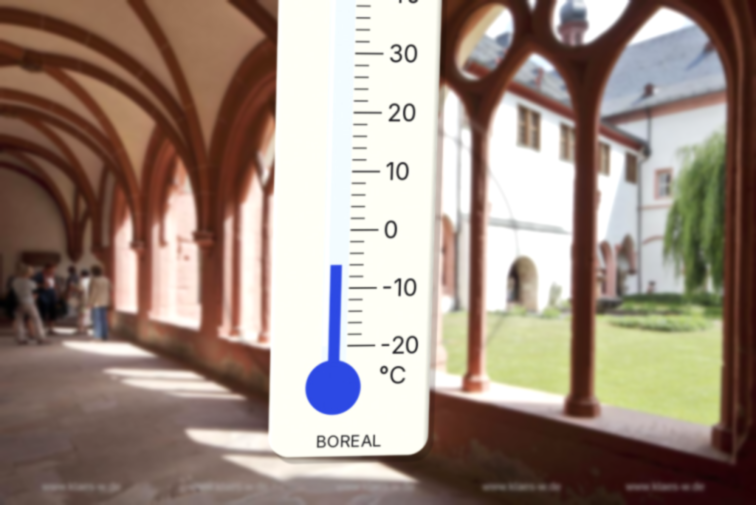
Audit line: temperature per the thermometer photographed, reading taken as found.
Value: -6 °C
